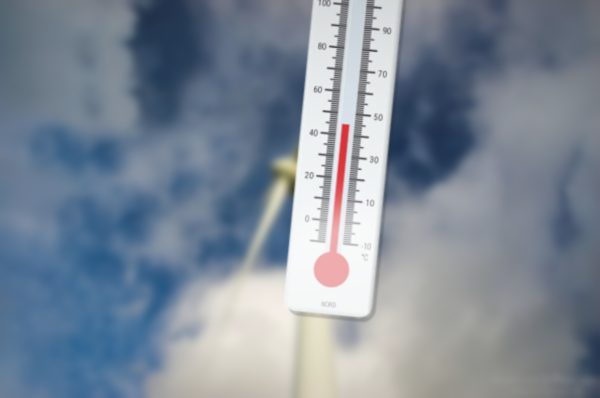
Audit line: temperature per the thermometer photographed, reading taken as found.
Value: 45 °C
